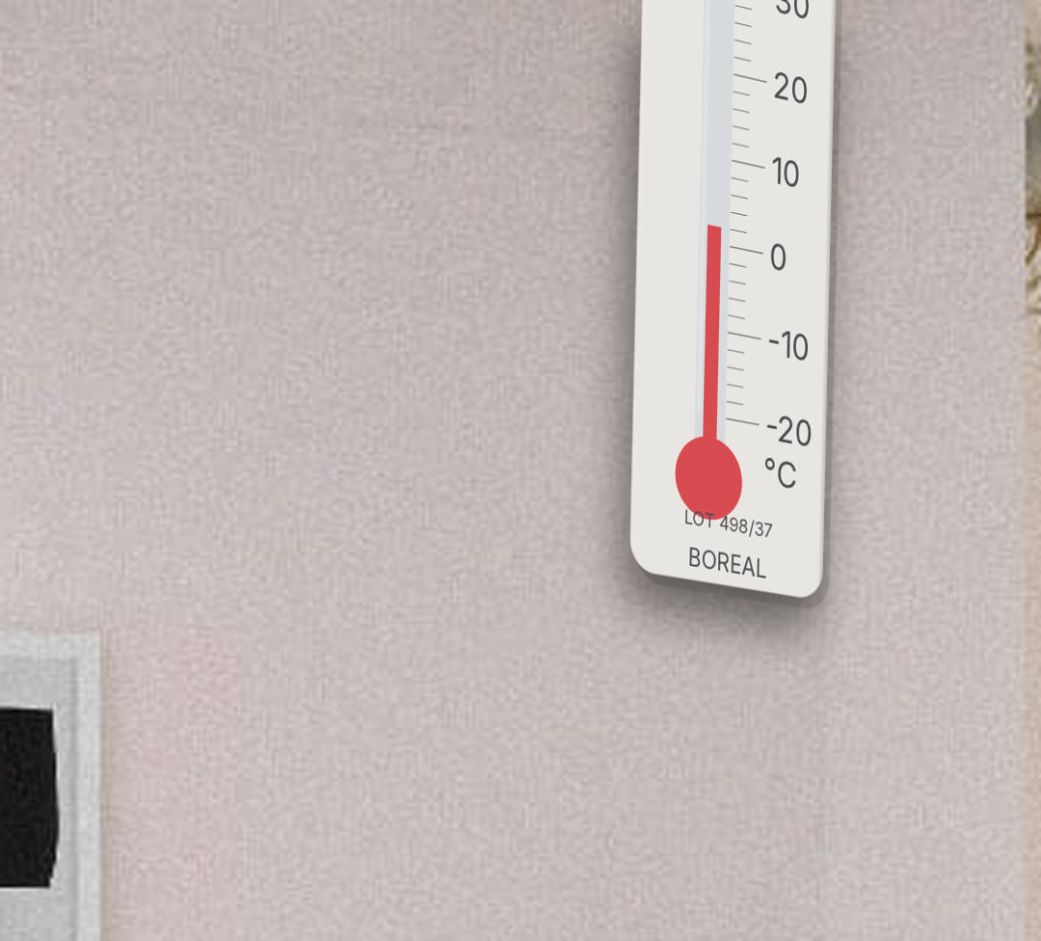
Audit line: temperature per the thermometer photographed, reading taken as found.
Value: 2 °C
